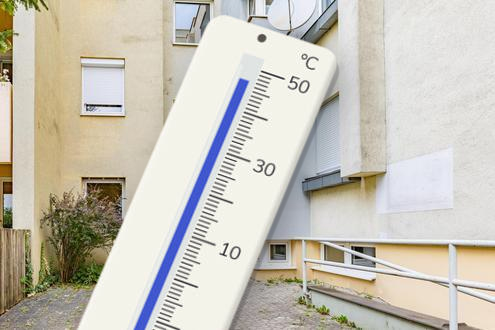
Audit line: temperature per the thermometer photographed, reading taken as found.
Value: 47 °C
